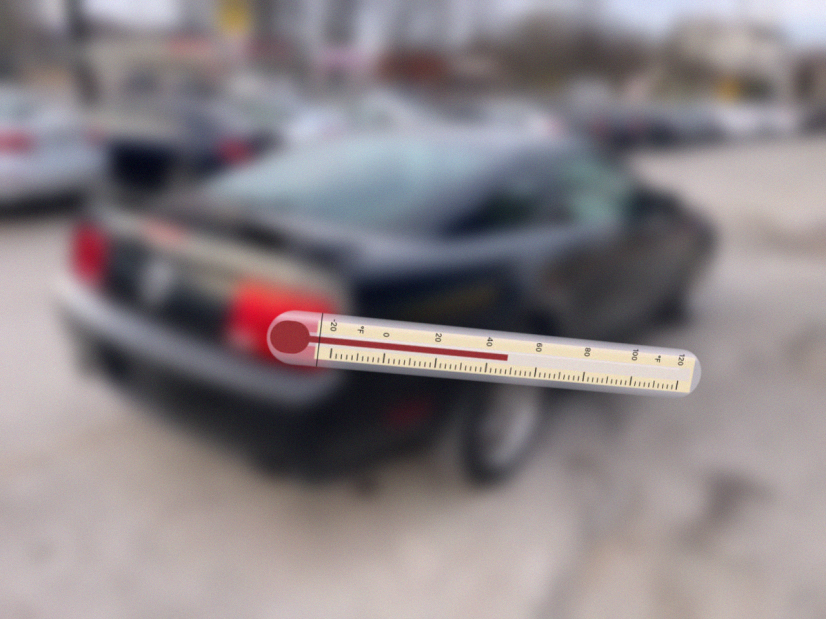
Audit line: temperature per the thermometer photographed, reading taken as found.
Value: 48 °F
